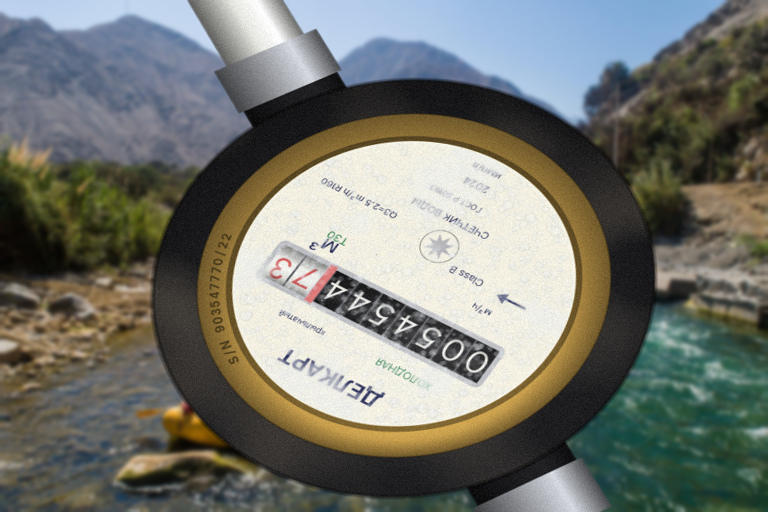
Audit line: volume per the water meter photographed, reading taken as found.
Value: 54544.73 m³
